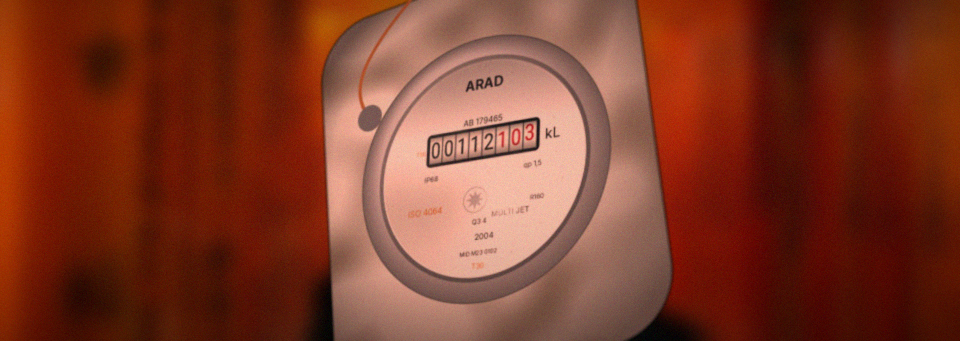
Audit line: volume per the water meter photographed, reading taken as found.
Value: 112.103 kL
